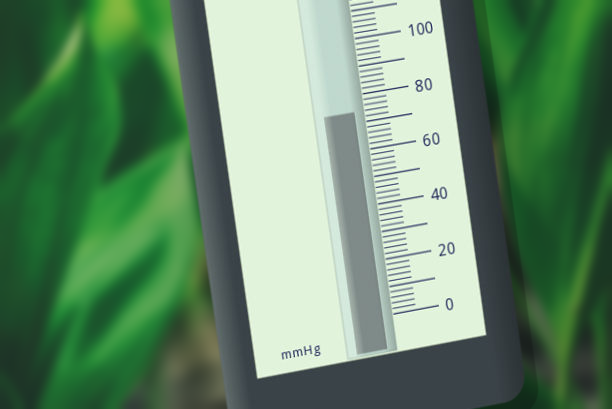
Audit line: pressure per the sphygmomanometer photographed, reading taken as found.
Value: 74 mmHg
